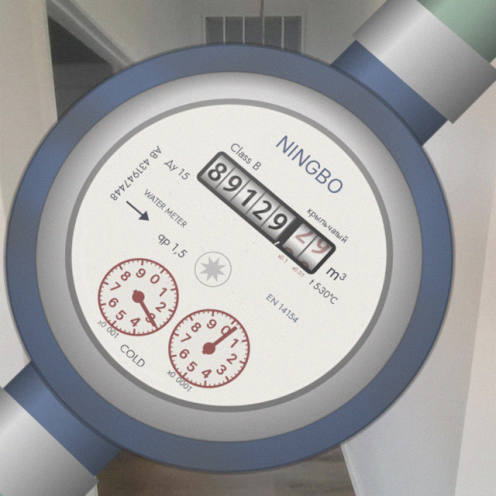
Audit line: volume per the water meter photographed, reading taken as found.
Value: 89129.2930 m³
